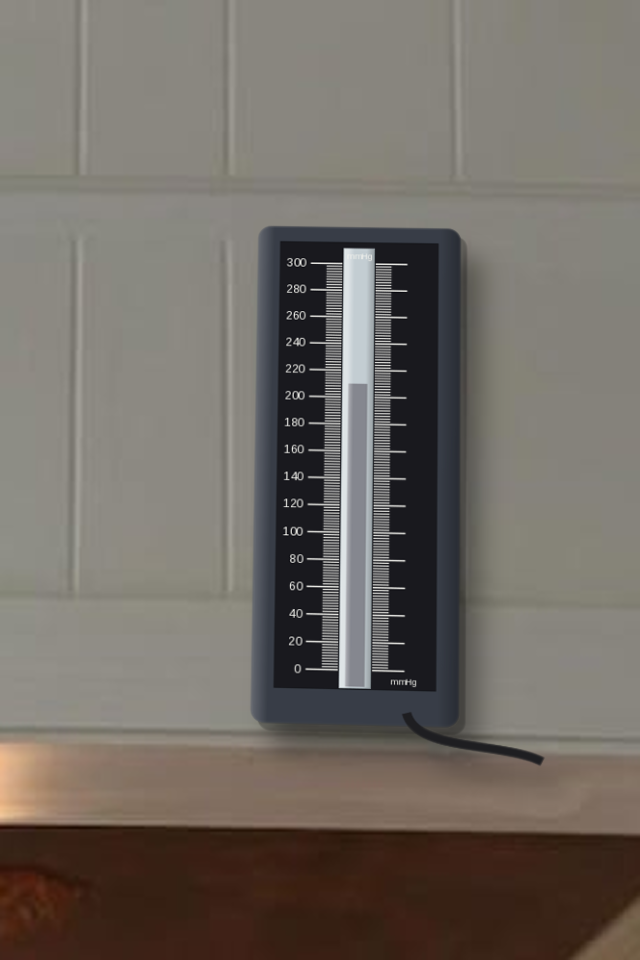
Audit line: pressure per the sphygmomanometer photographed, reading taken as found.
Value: 210 mmHg
